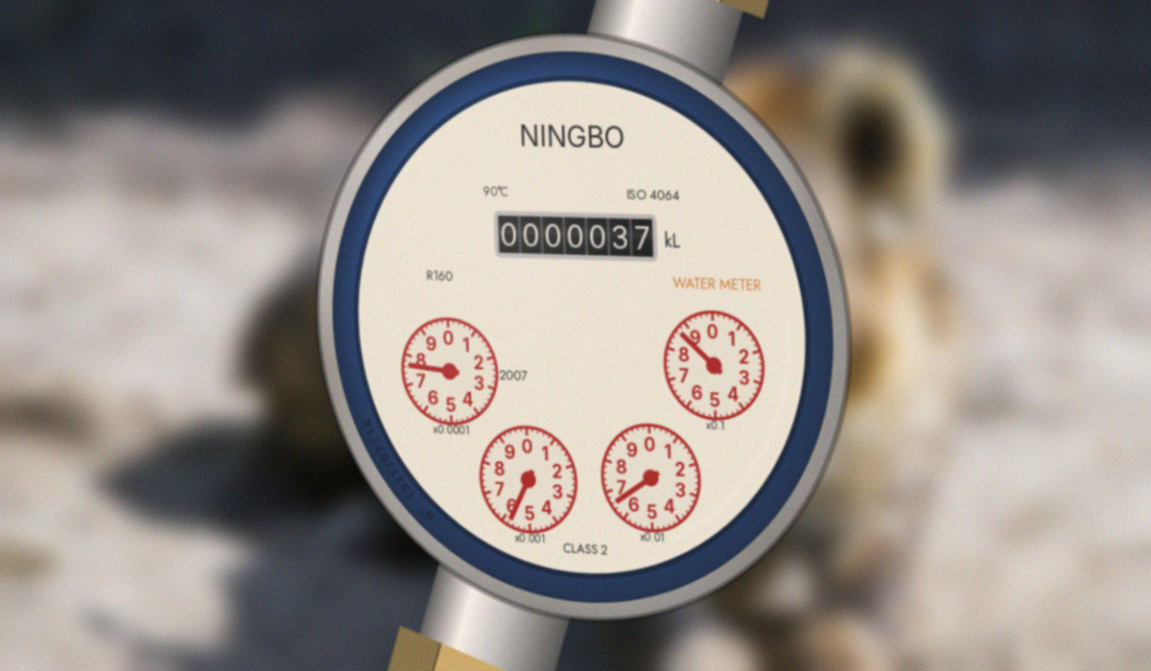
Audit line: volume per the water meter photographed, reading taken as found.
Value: 37.8657 kL
